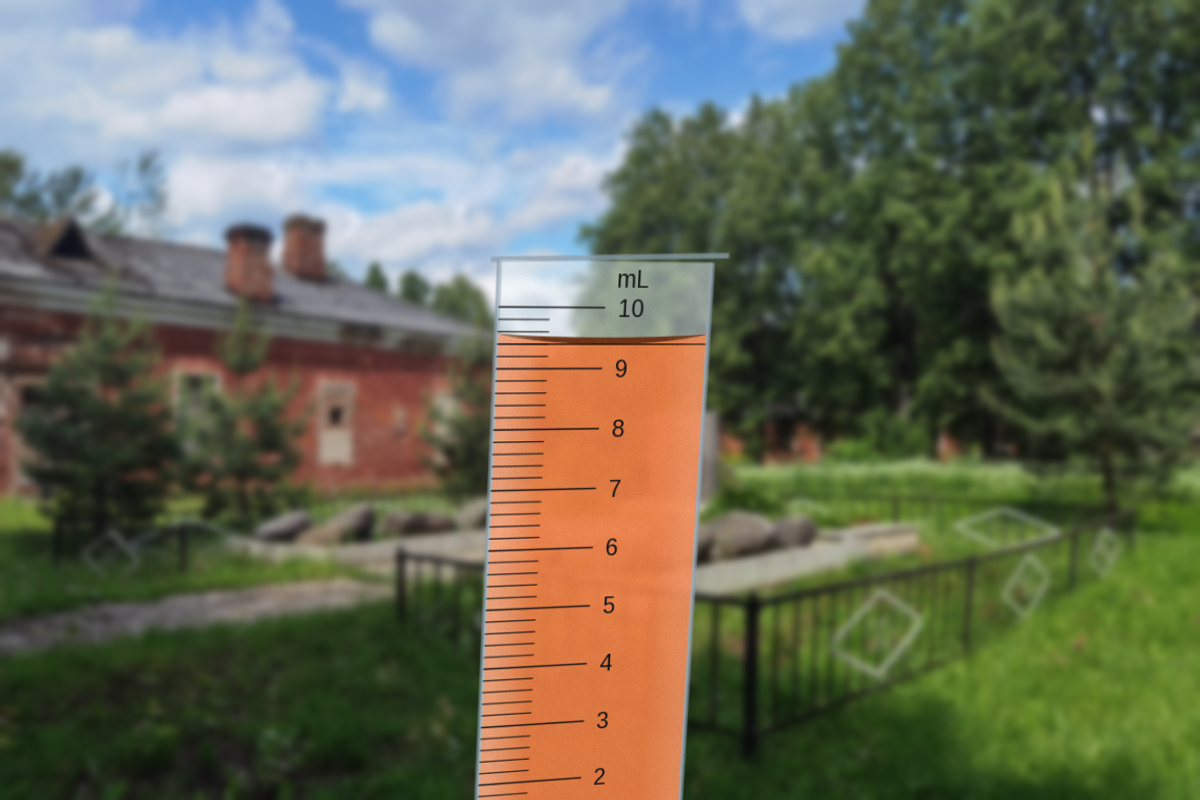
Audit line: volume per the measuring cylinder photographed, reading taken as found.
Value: 9.4 mL
